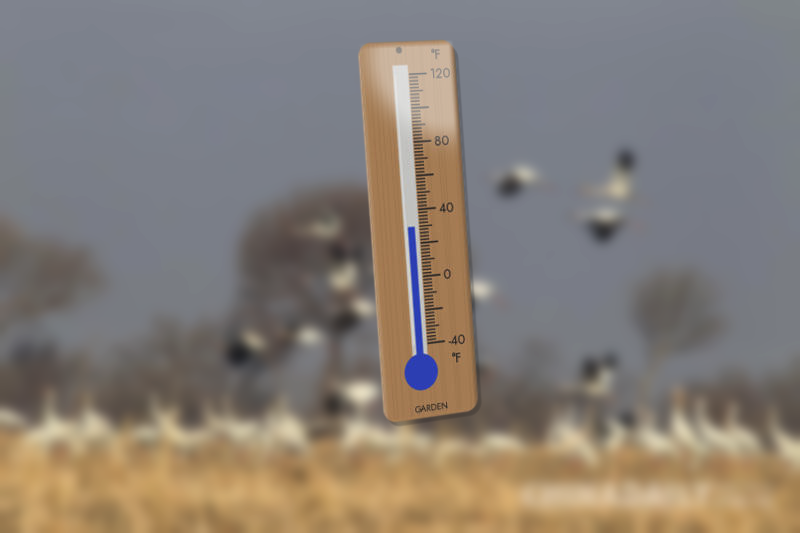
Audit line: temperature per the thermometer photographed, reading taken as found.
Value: 30 °F
